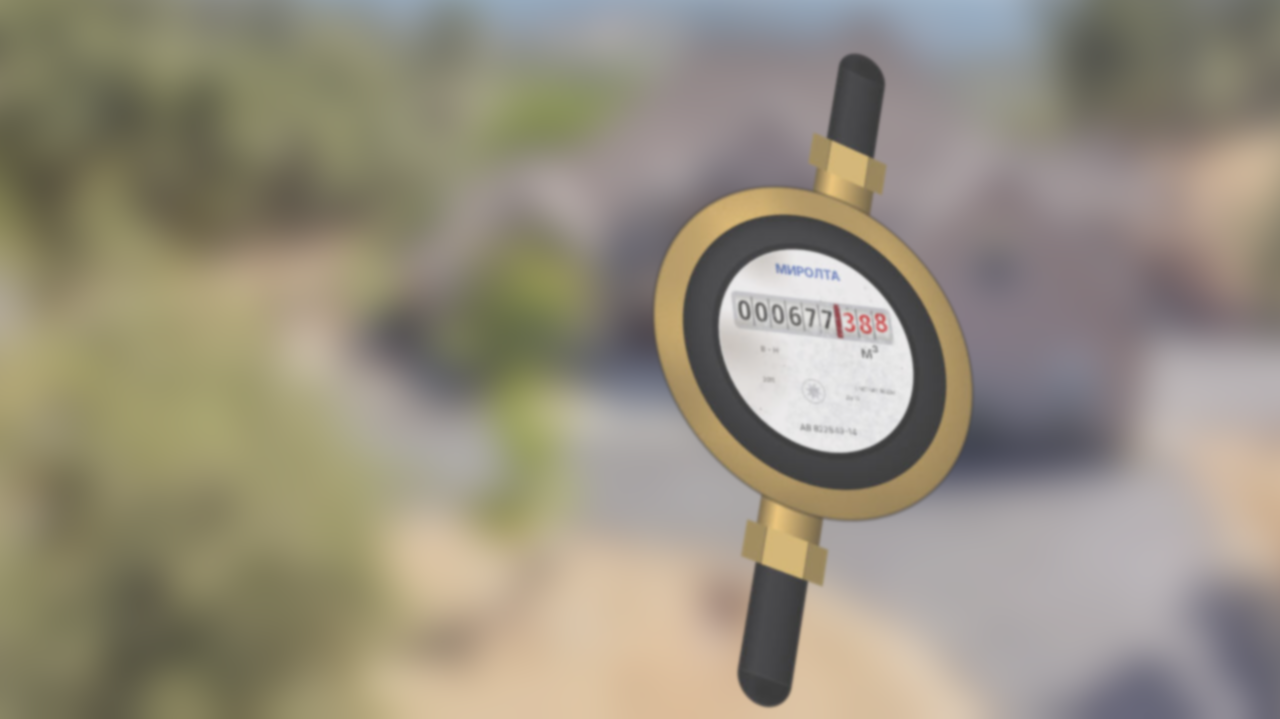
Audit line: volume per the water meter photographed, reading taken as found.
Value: 677.388 m³
